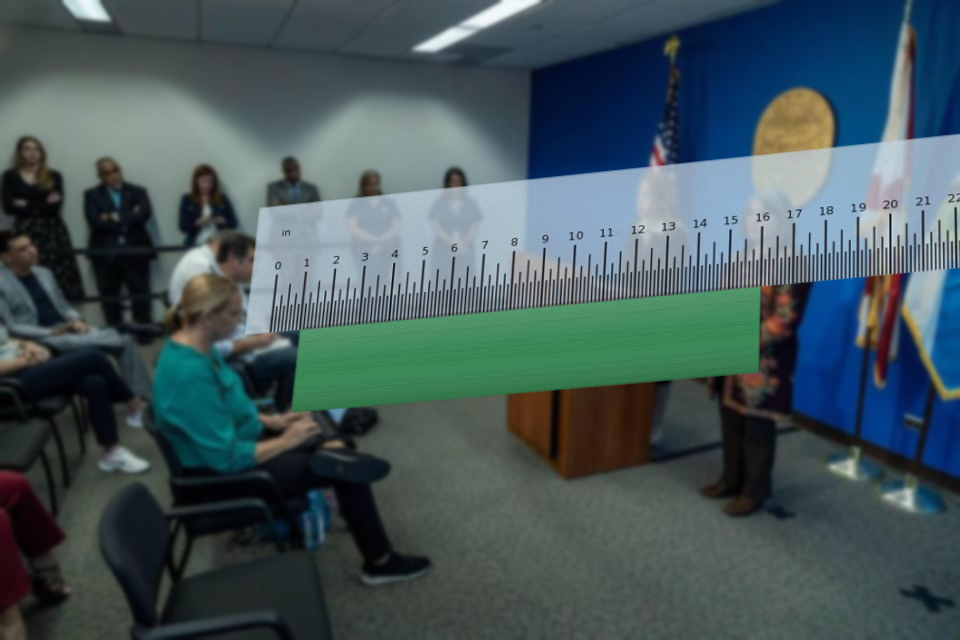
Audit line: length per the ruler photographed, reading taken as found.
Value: 15 in
